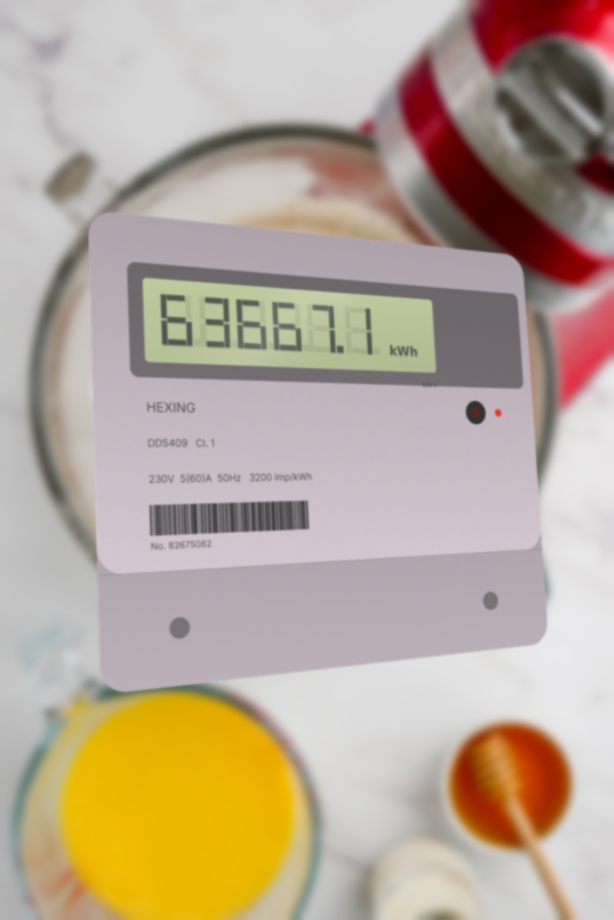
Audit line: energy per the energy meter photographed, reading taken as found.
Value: 63667.1 kWh
